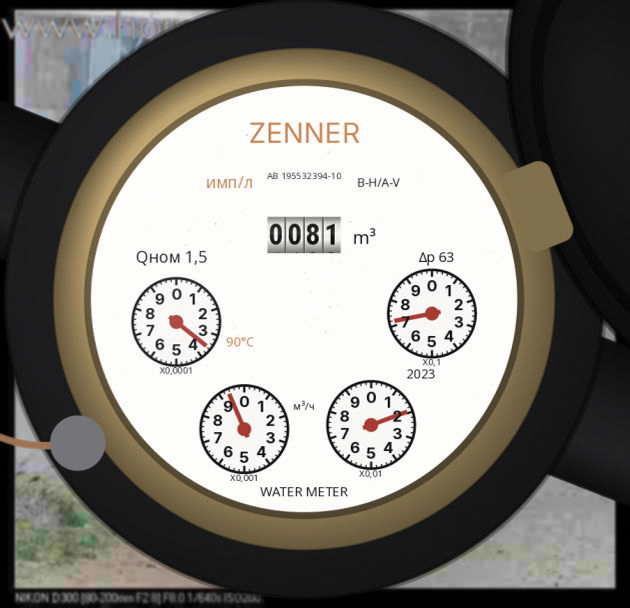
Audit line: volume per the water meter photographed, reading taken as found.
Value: 81.7193 m³
